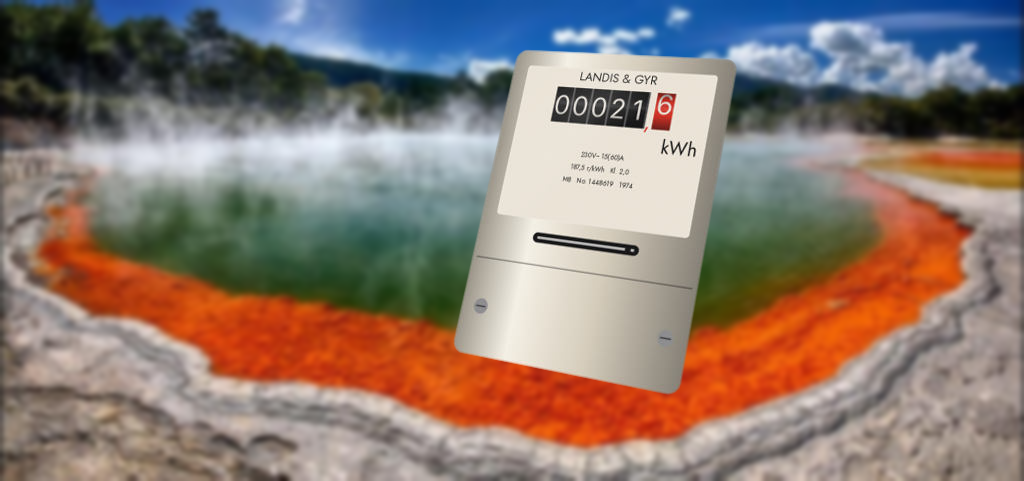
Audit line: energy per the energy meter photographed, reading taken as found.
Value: 21.6 kWh
